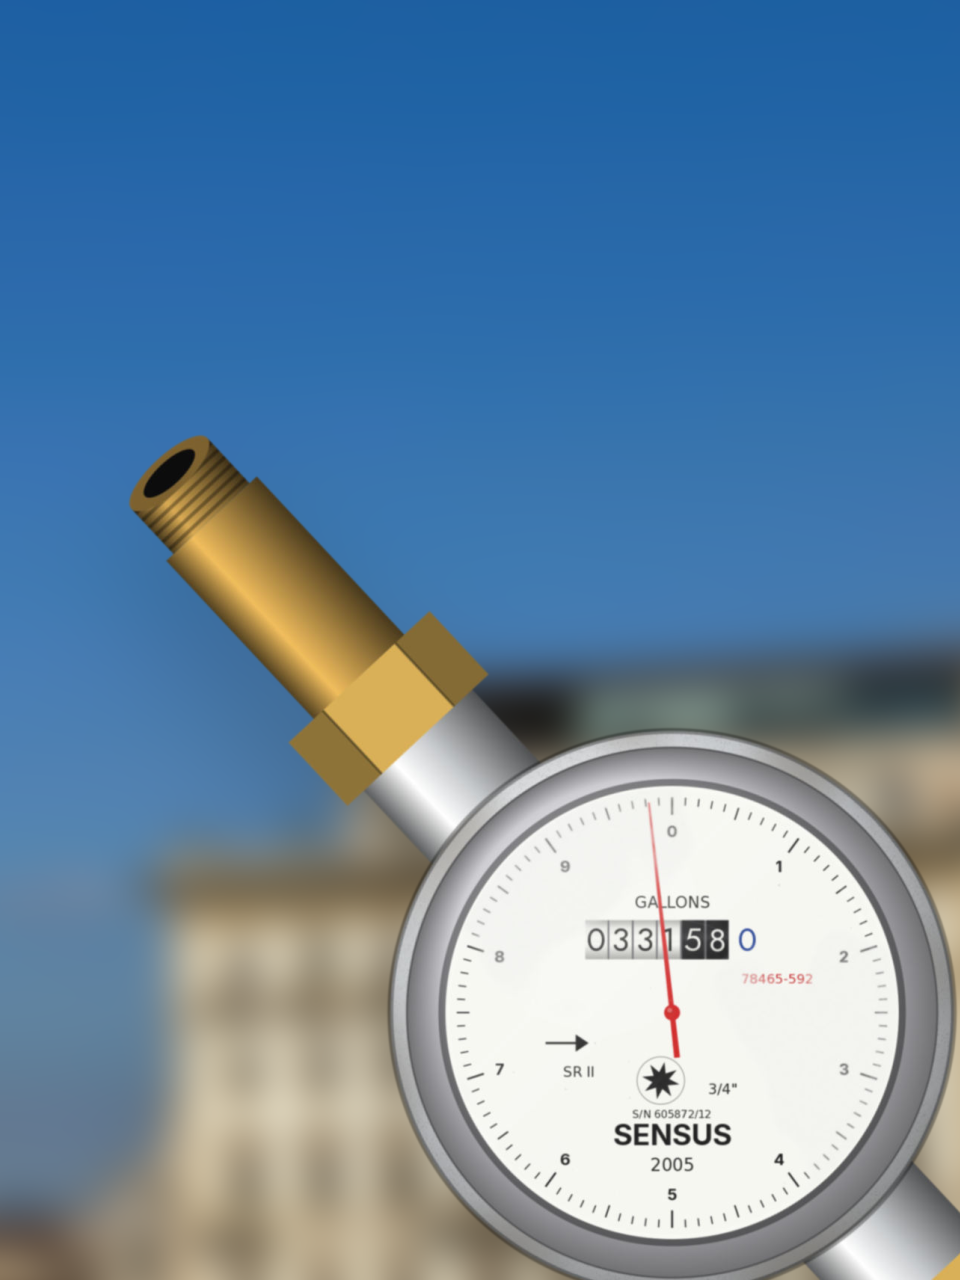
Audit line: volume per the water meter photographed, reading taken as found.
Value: 331579.8 gal
